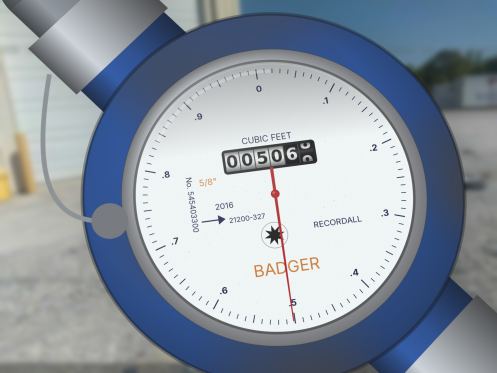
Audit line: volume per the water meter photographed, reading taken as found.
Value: 5068.50 ft³
